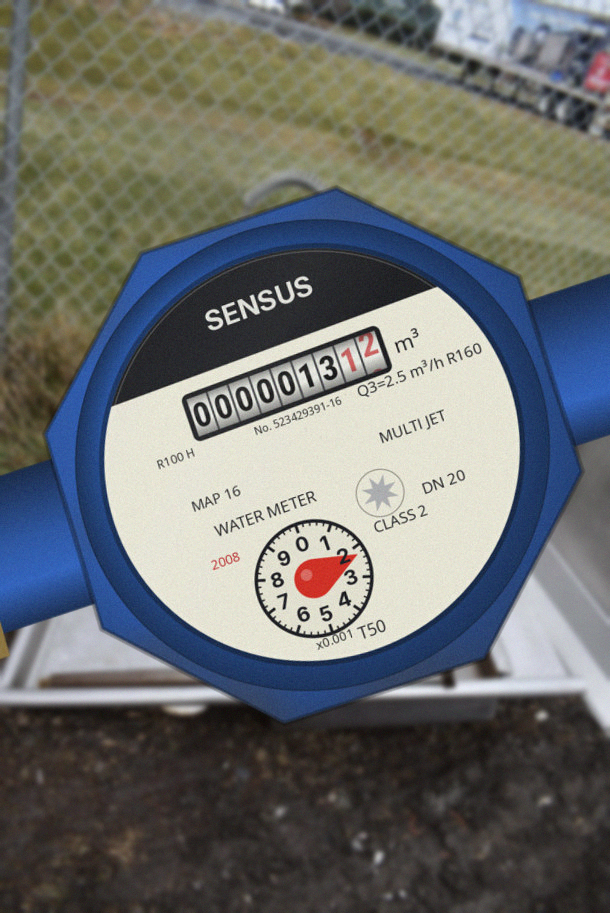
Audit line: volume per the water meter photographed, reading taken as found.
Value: 13.122 m³
